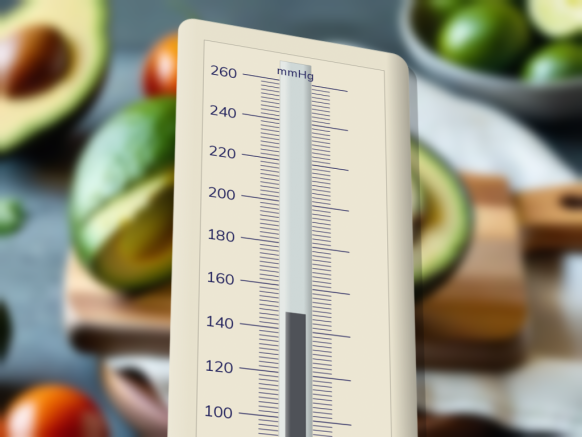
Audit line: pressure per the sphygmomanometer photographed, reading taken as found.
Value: 148 mmHg
